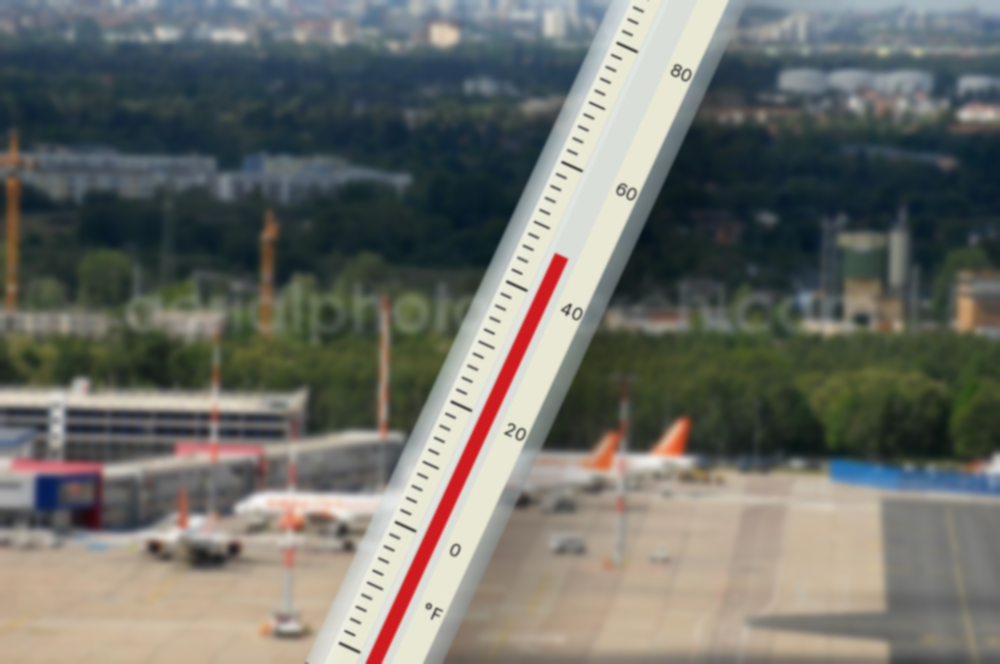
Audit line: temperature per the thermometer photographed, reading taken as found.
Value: 47 °F
